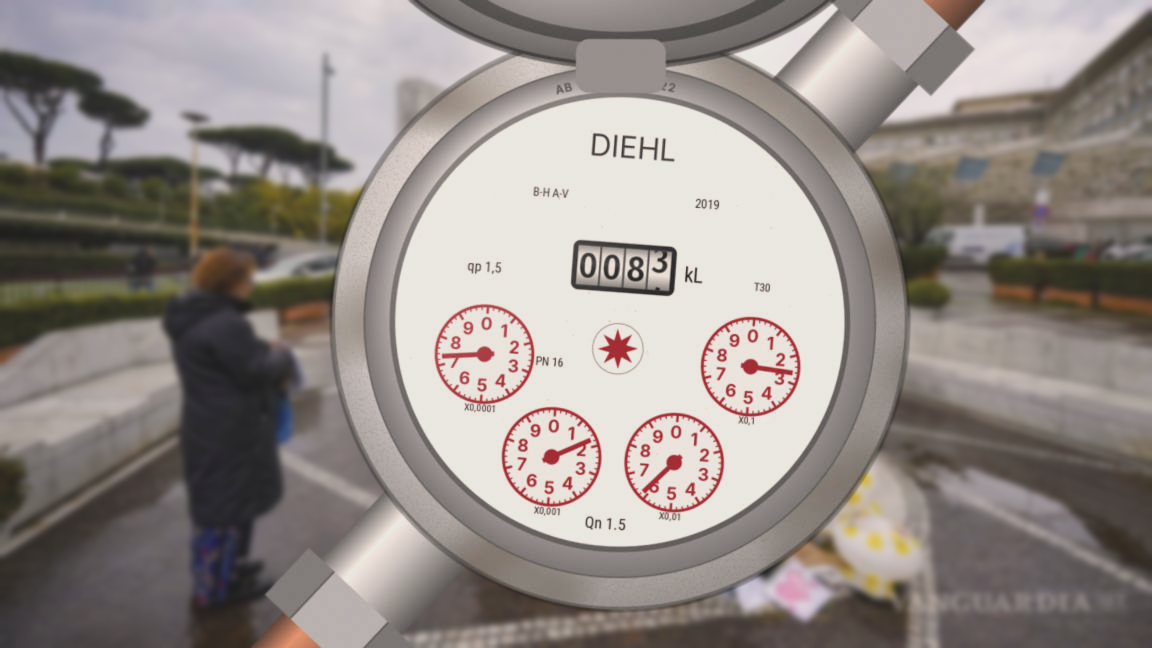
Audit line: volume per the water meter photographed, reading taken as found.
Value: 83.2617 kL
